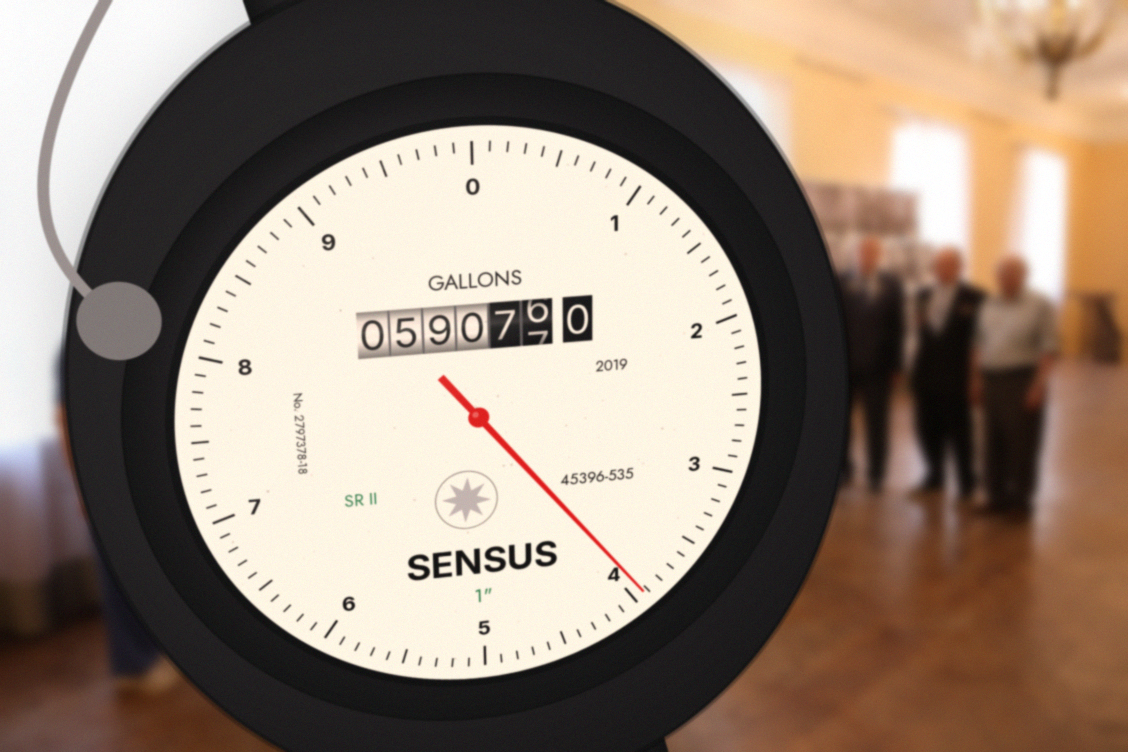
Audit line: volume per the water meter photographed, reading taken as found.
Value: 590763.9 gal
